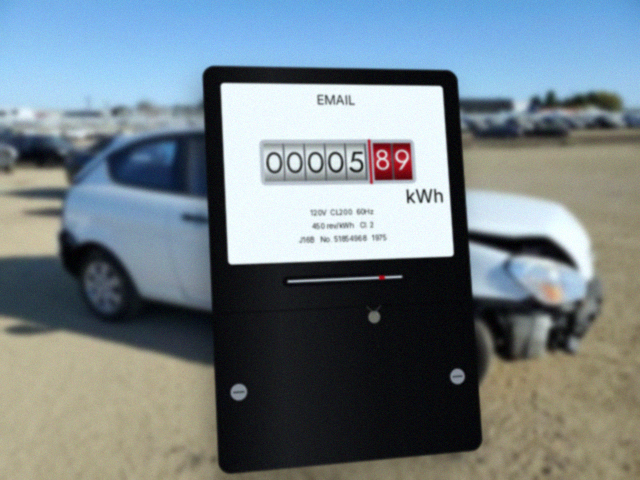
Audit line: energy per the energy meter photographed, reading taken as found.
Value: 5.89 kWh
